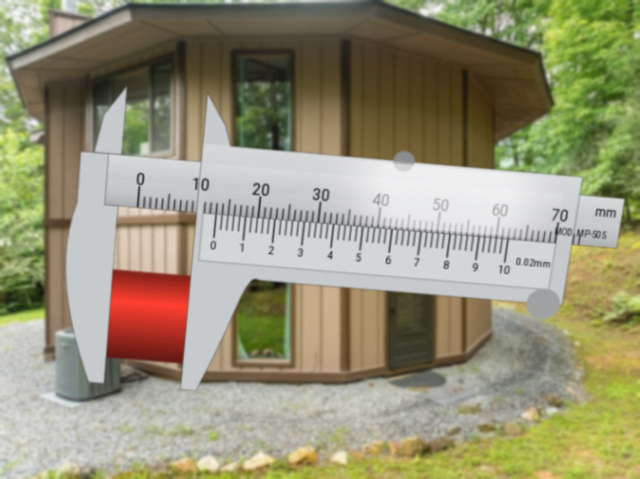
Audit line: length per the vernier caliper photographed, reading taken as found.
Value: 13.0 mm
